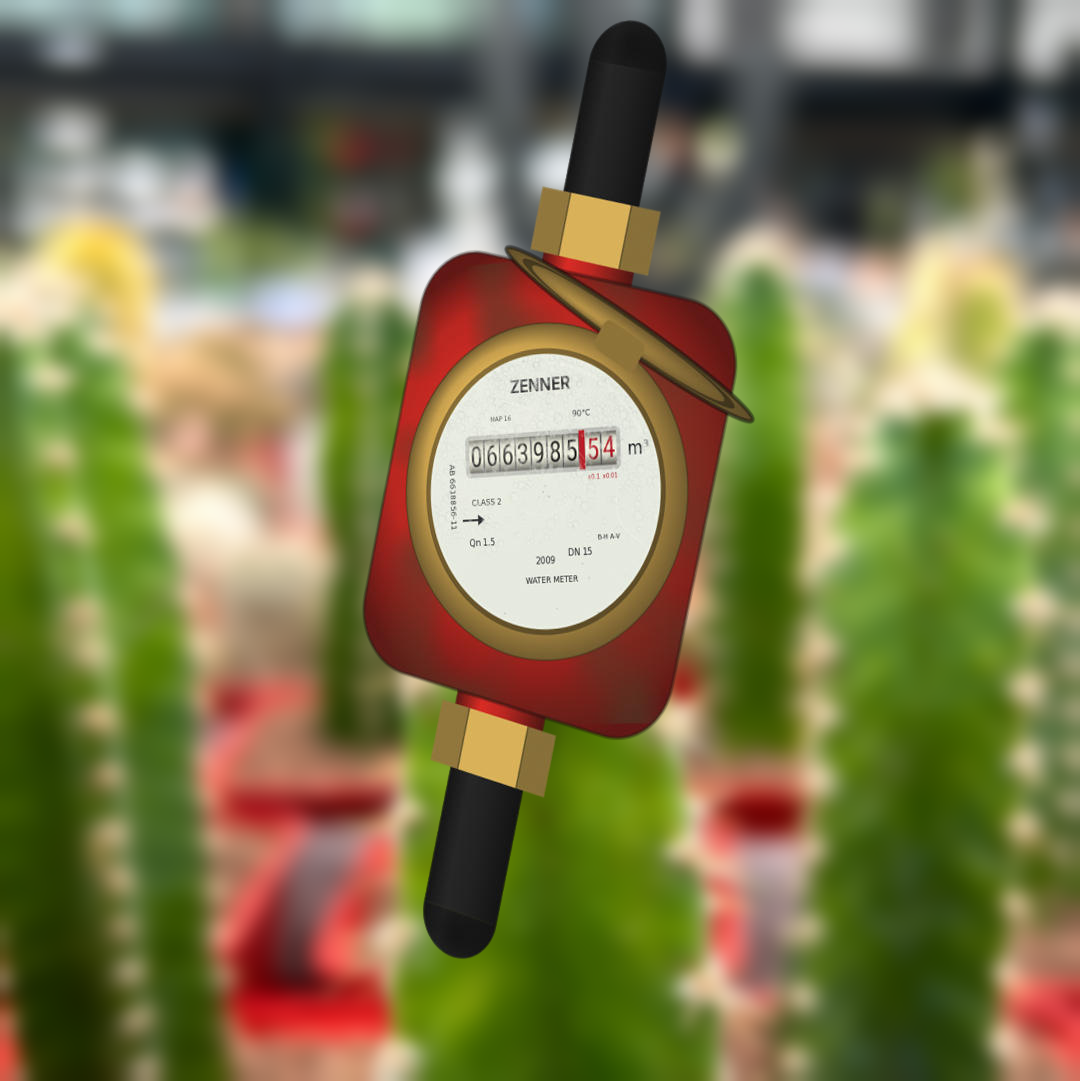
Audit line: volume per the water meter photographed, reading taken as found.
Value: 663985.54 m³
